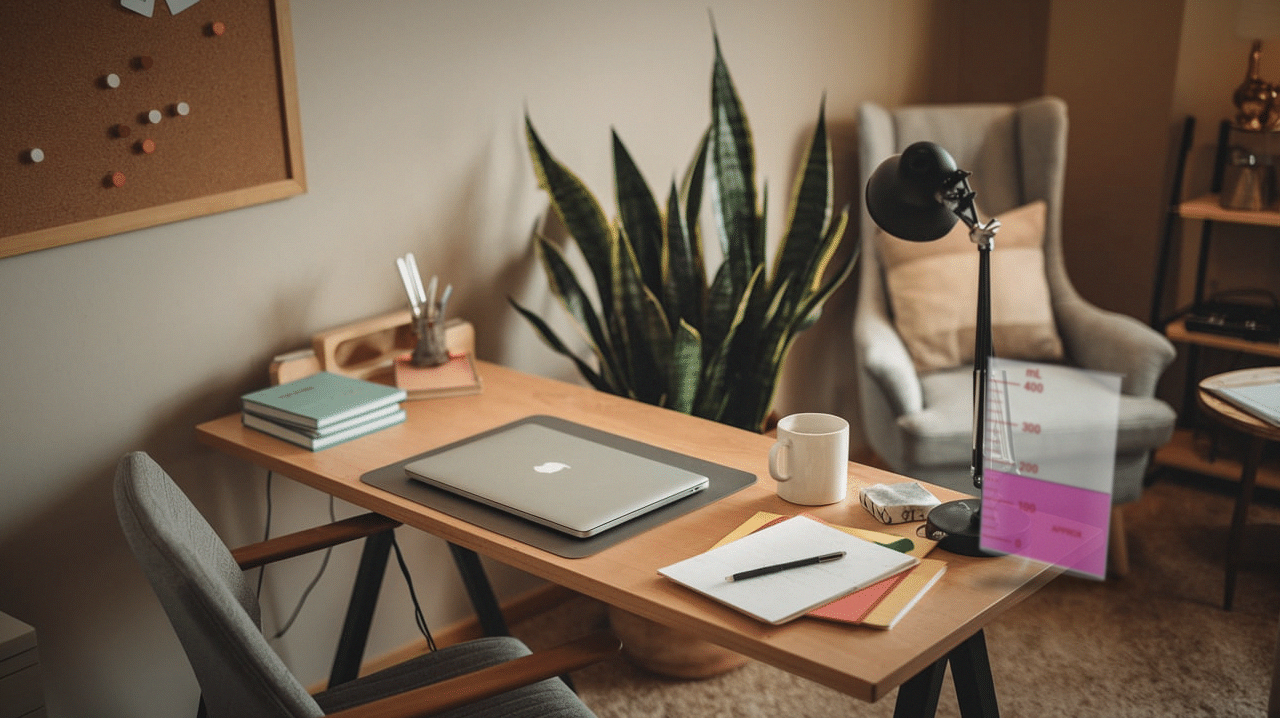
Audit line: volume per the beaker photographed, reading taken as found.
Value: 175 mL
